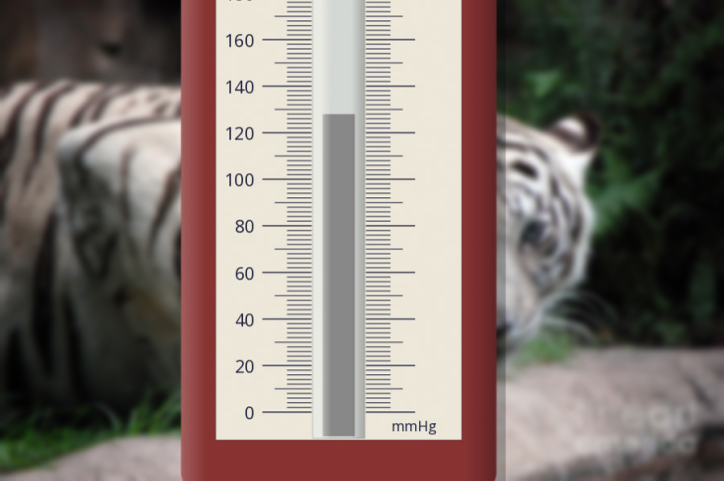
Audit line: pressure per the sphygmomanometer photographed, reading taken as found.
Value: 128 mmHg
